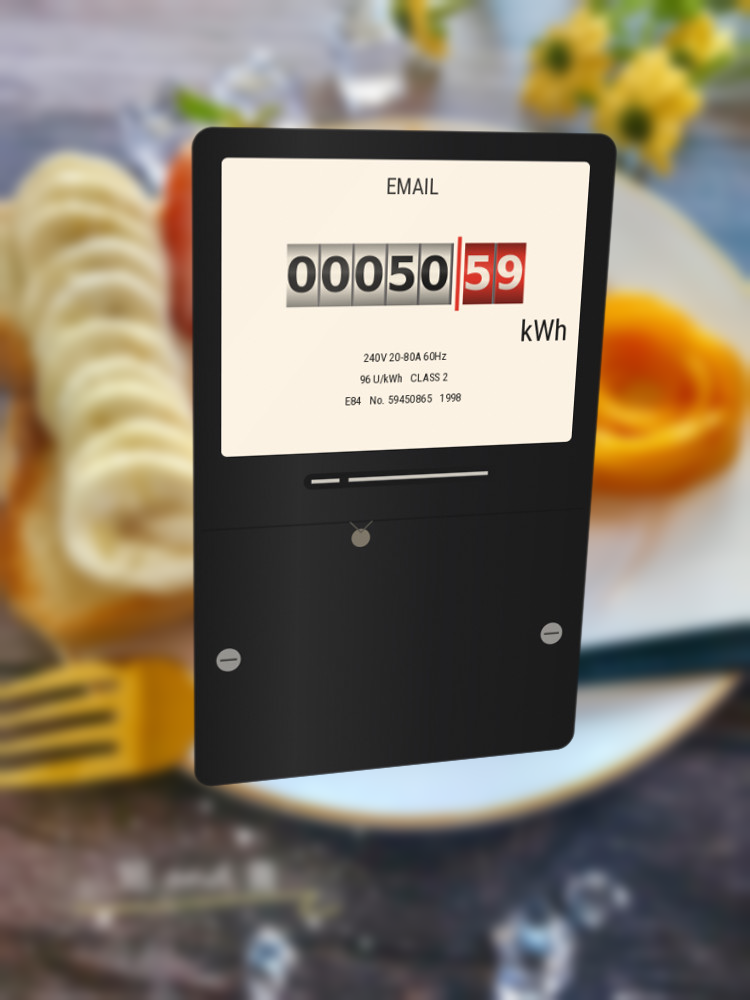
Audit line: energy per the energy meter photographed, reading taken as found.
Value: 50.59 kWh
